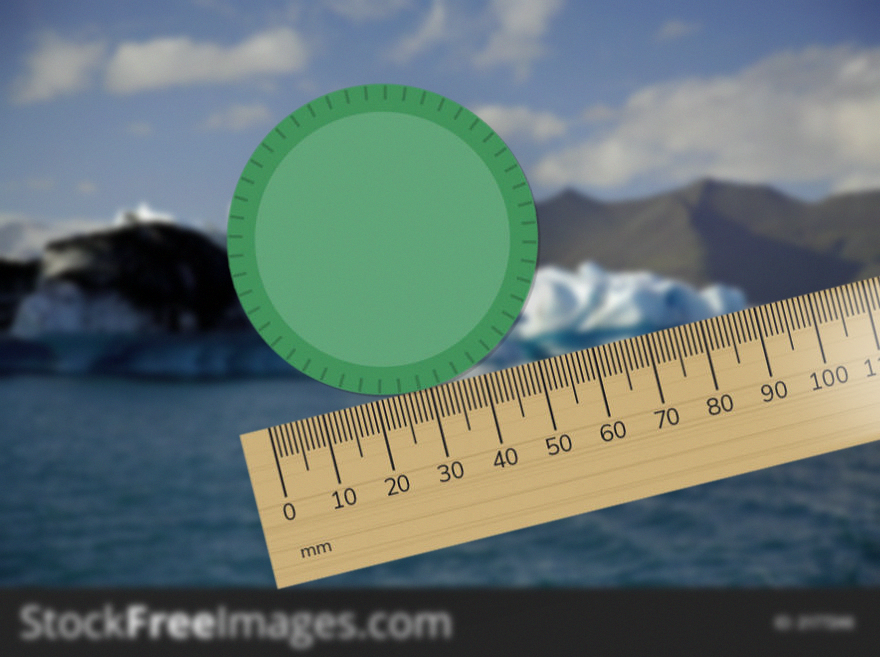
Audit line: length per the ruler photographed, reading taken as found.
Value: 56 mm
